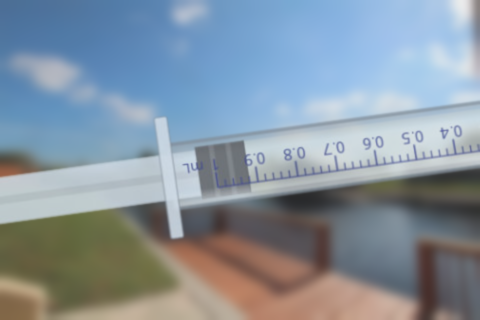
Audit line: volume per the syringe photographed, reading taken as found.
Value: 0.92 mL
